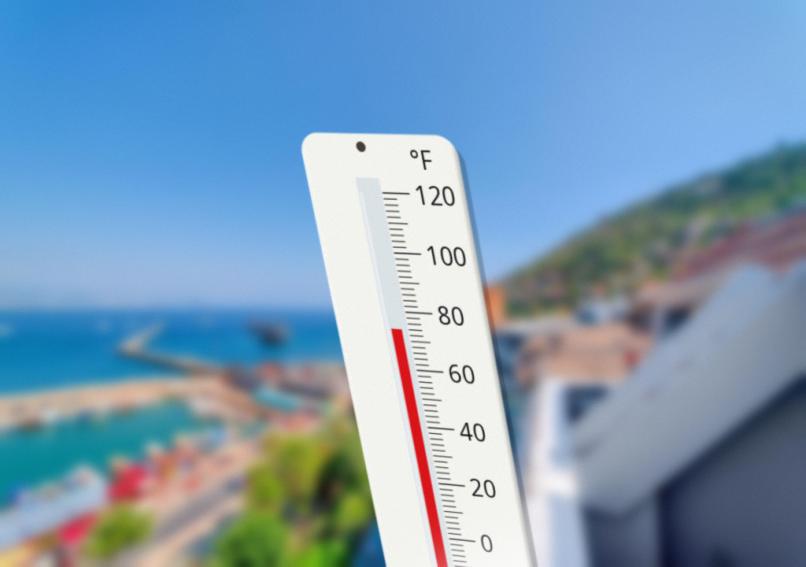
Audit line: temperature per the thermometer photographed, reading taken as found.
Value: 74 °F
